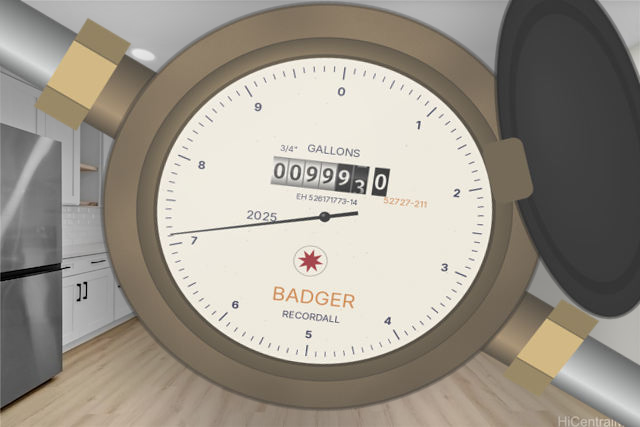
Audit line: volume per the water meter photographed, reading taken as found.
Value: 99927.1 gal
